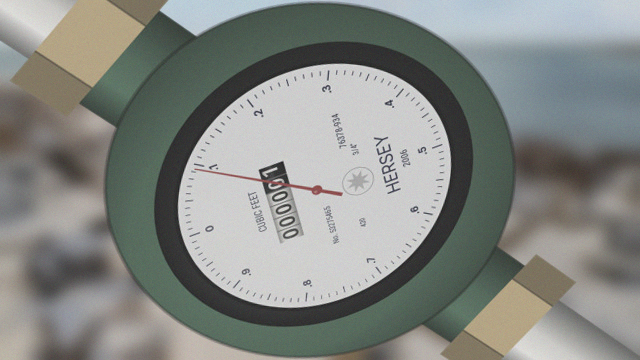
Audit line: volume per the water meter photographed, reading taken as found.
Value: 1.09 ft³
